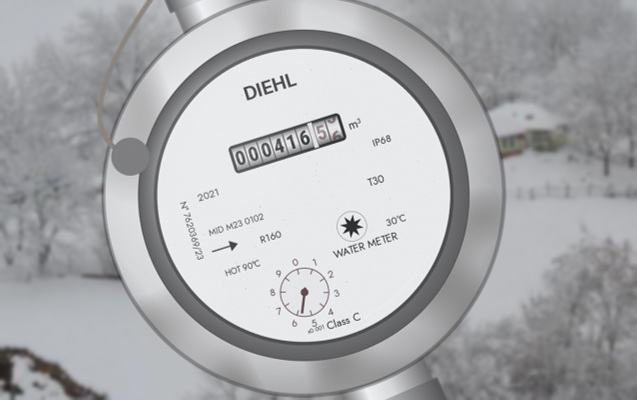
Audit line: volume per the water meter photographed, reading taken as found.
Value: 416.555 m³
